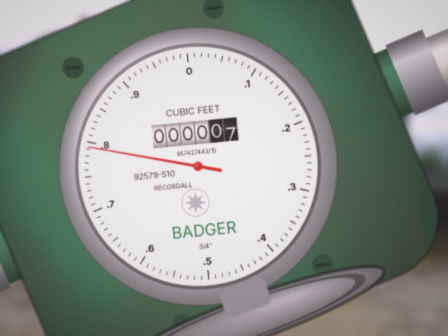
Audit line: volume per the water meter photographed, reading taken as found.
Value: 6.79 ft³
